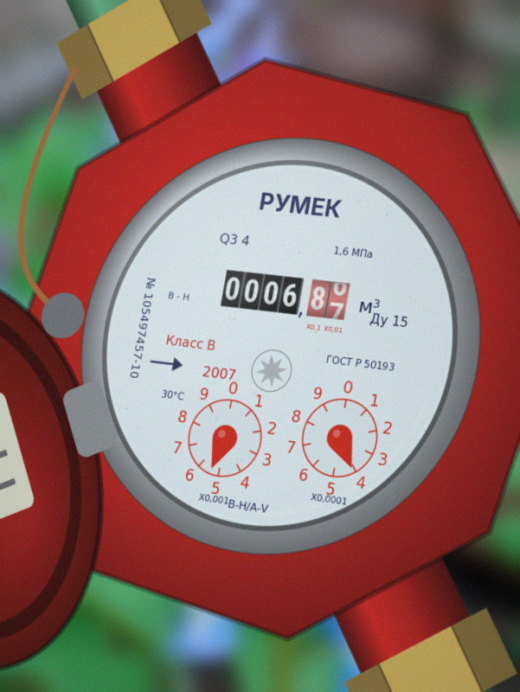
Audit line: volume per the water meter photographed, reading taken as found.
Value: 6.8654 m³
